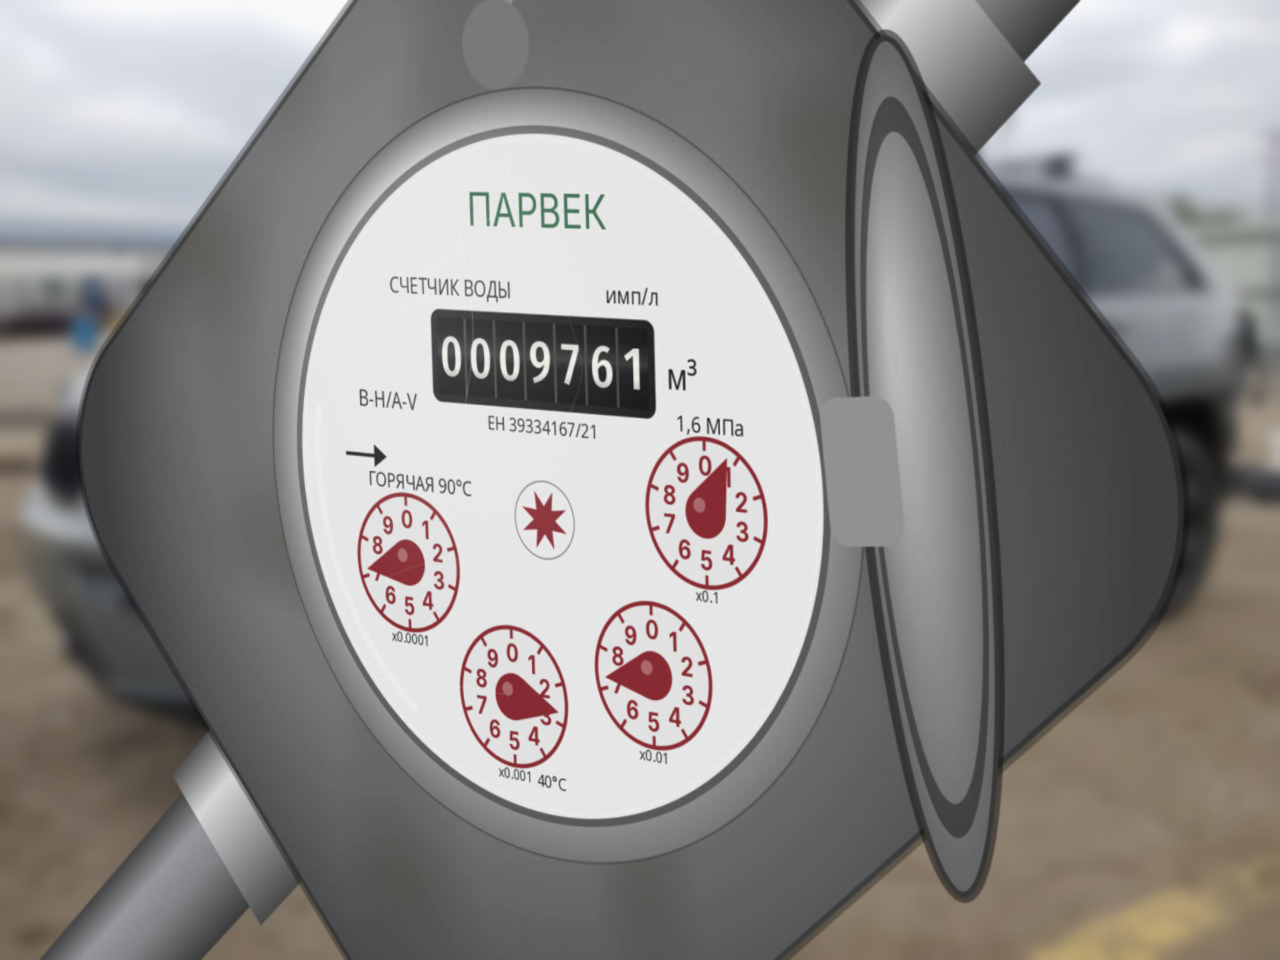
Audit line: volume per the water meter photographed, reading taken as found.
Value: 9761.0727 m³
